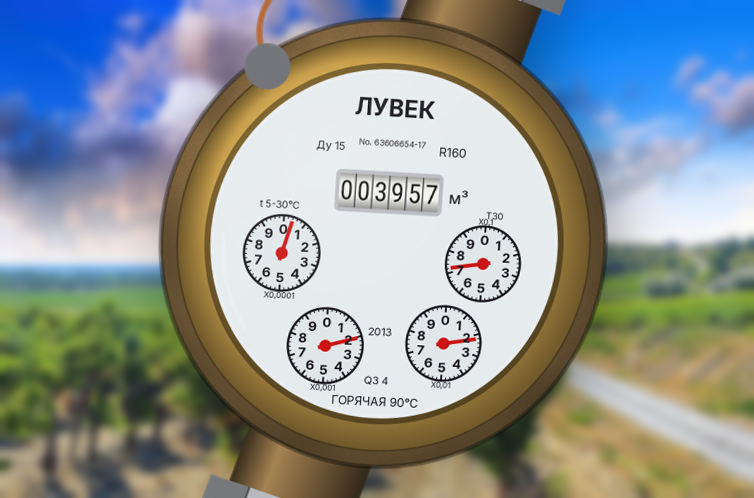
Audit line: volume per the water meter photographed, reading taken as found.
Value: 3957.7220 m³
